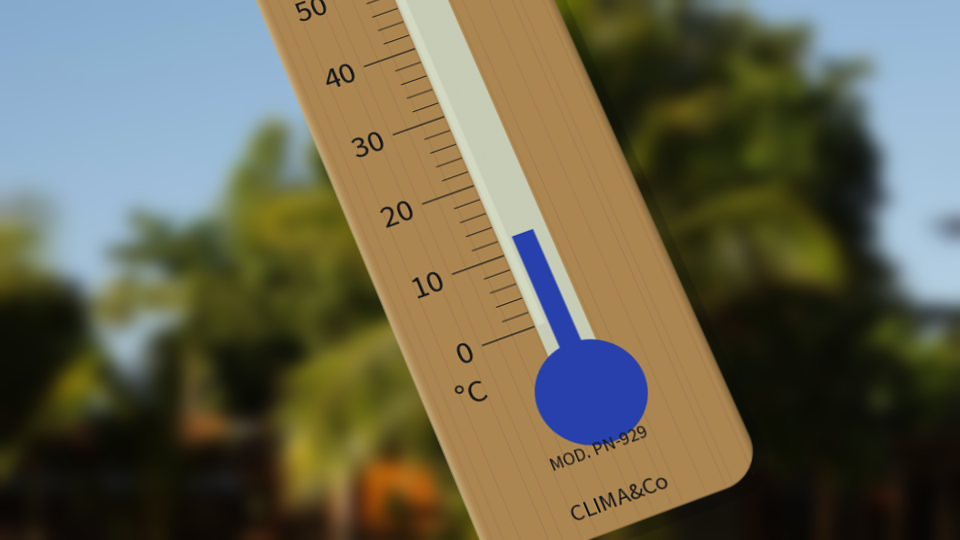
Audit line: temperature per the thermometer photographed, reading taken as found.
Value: 12 °C
